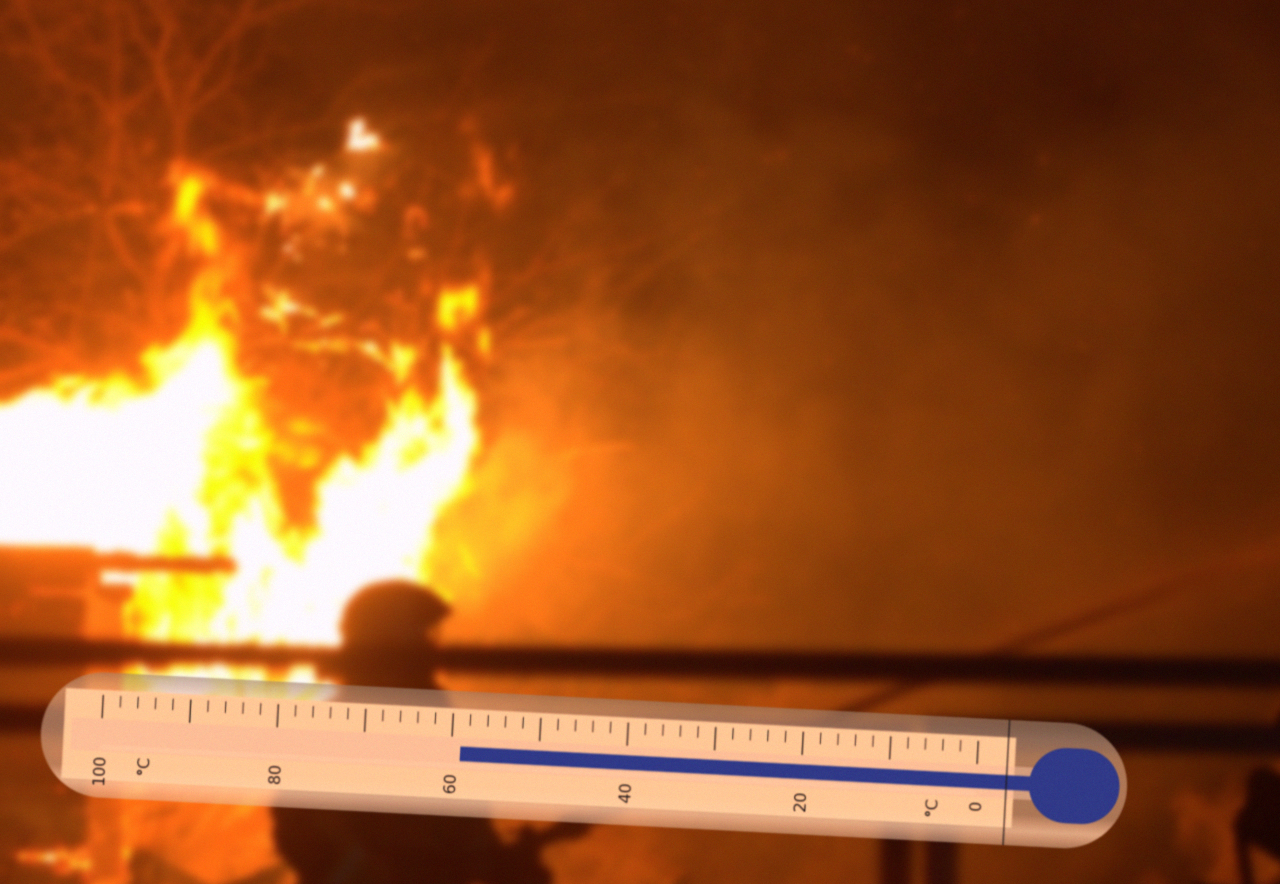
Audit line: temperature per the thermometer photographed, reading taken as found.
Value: 59 °C
